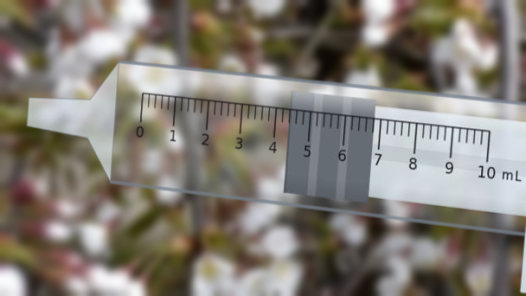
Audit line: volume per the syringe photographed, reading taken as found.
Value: 4.4 mL
